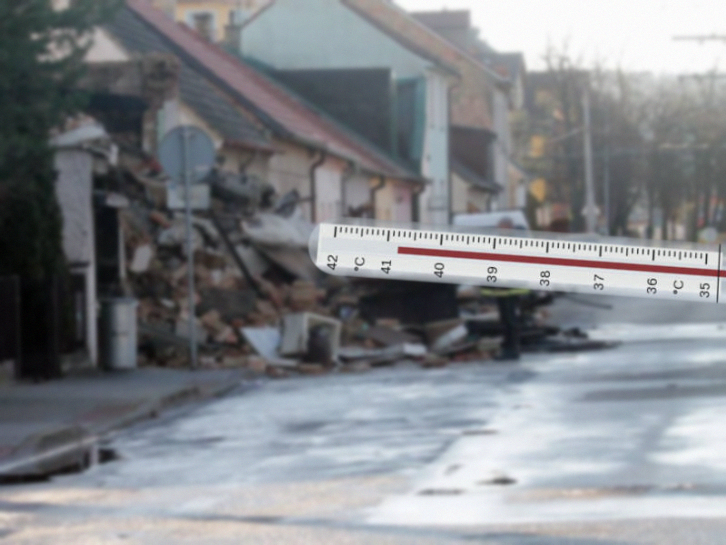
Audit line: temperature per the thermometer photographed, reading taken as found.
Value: 40.8 °C
